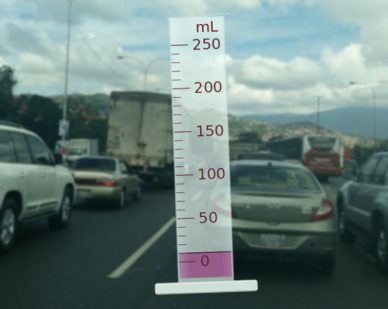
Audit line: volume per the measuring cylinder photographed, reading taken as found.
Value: 10 mL
